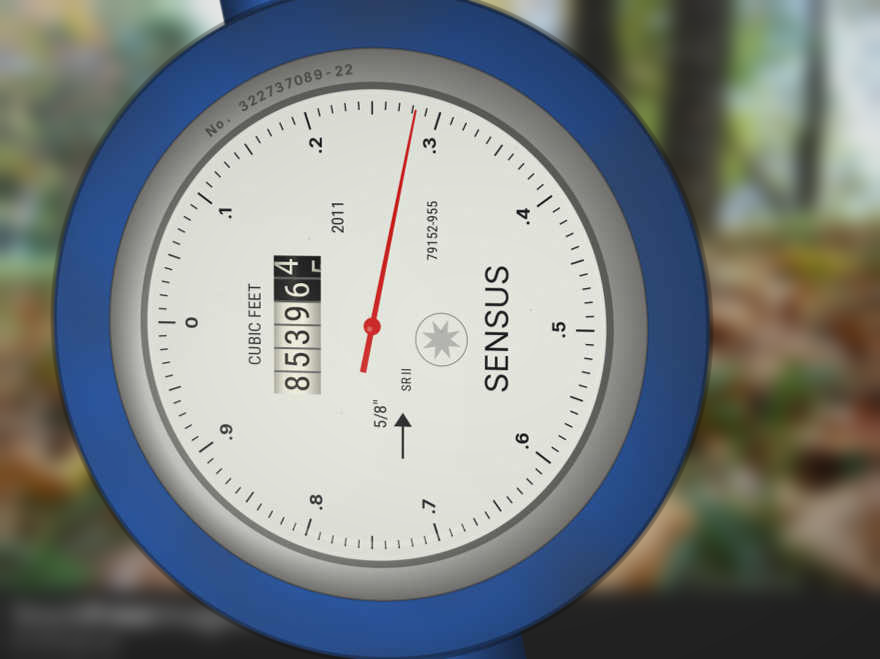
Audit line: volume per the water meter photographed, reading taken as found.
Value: 853964.28 ft³
